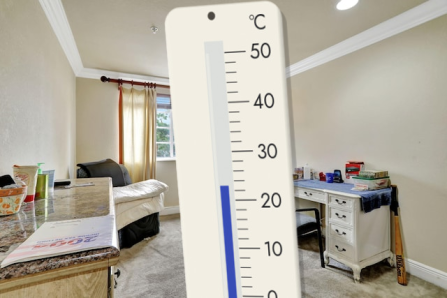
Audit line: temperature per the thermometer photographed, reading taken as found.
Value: 23 °C
